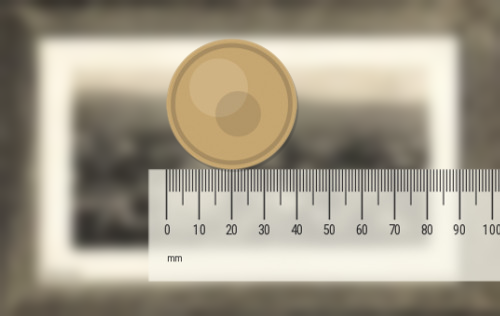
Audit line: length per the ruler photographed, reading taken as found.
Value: 40 mm
